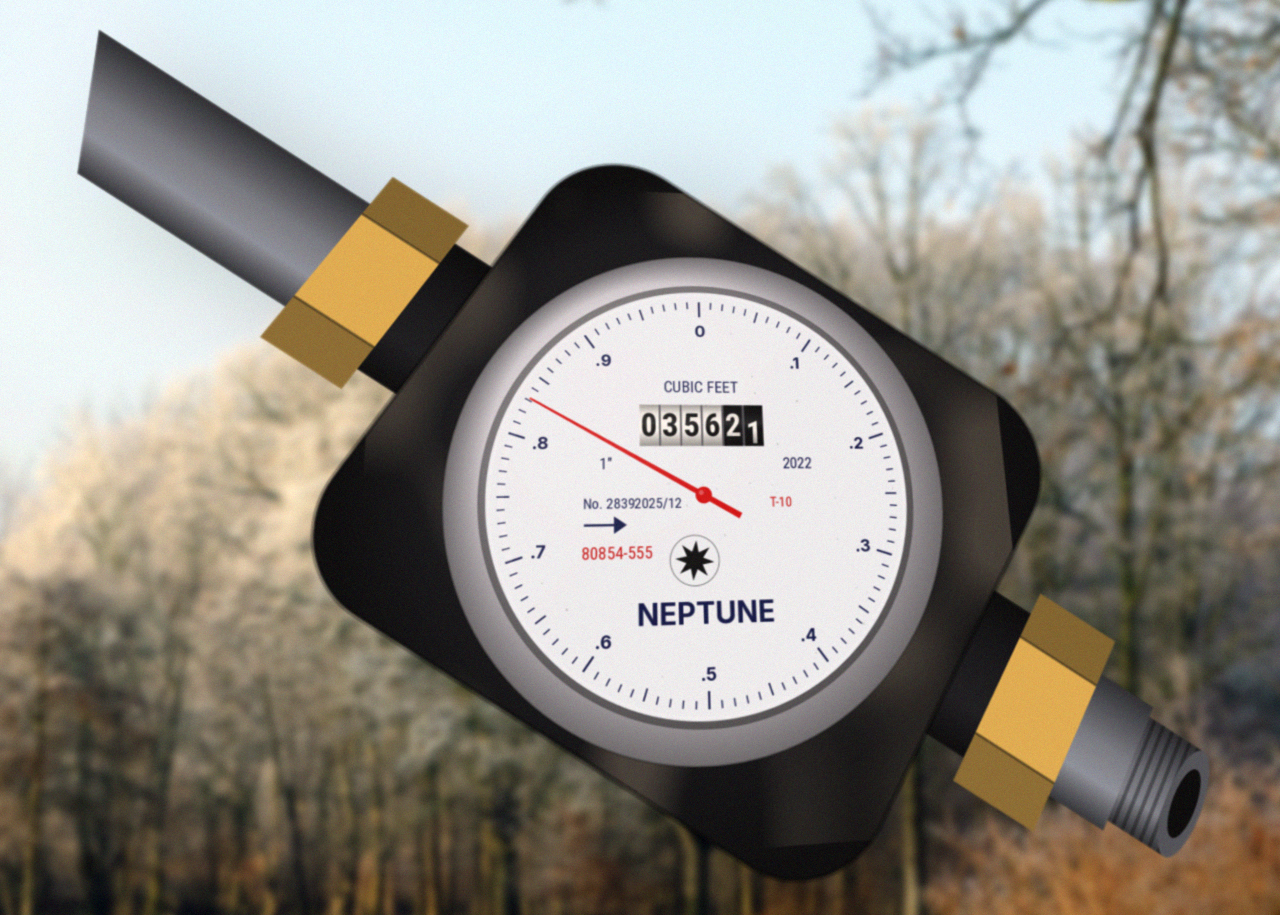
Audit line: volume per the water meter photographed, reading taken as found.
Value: 35620.83 ft³
